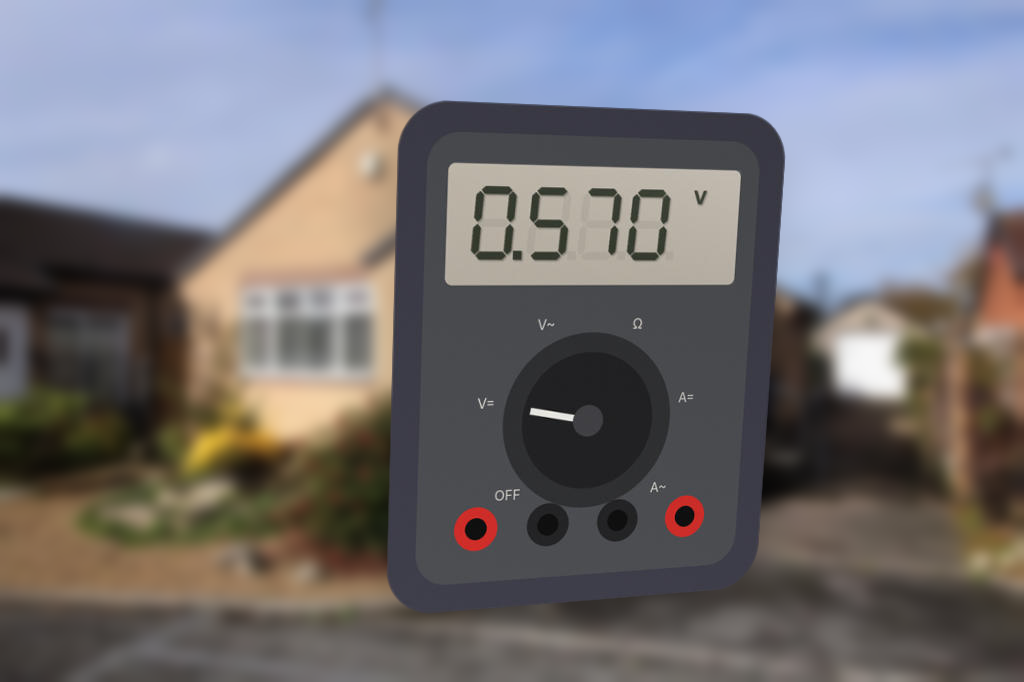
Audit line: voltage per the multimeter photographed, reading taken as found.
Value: 0.570 V
